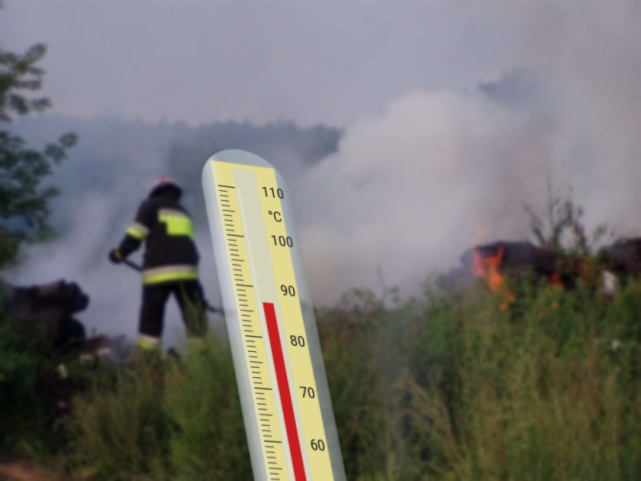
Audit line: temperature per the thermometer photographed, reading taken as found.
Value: 87 °C
